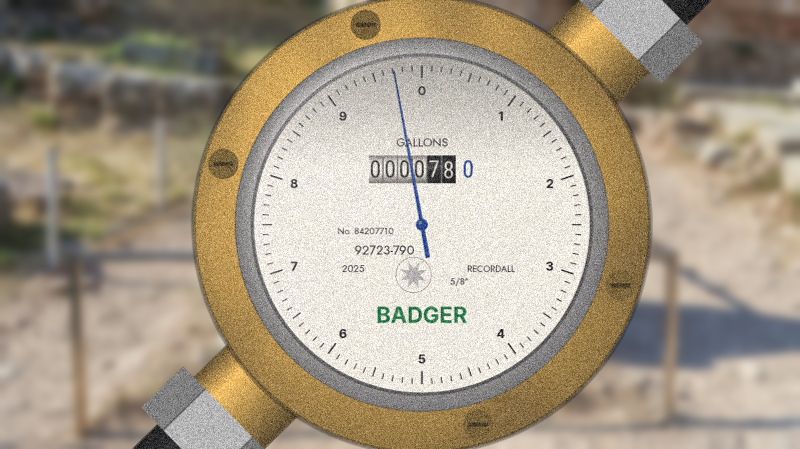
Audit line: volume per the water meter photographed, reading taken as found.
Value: 779.7 gal
